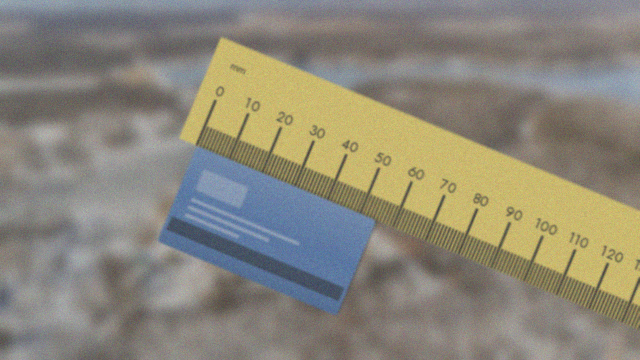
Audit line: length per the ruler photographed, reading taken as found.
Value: 55 mm
